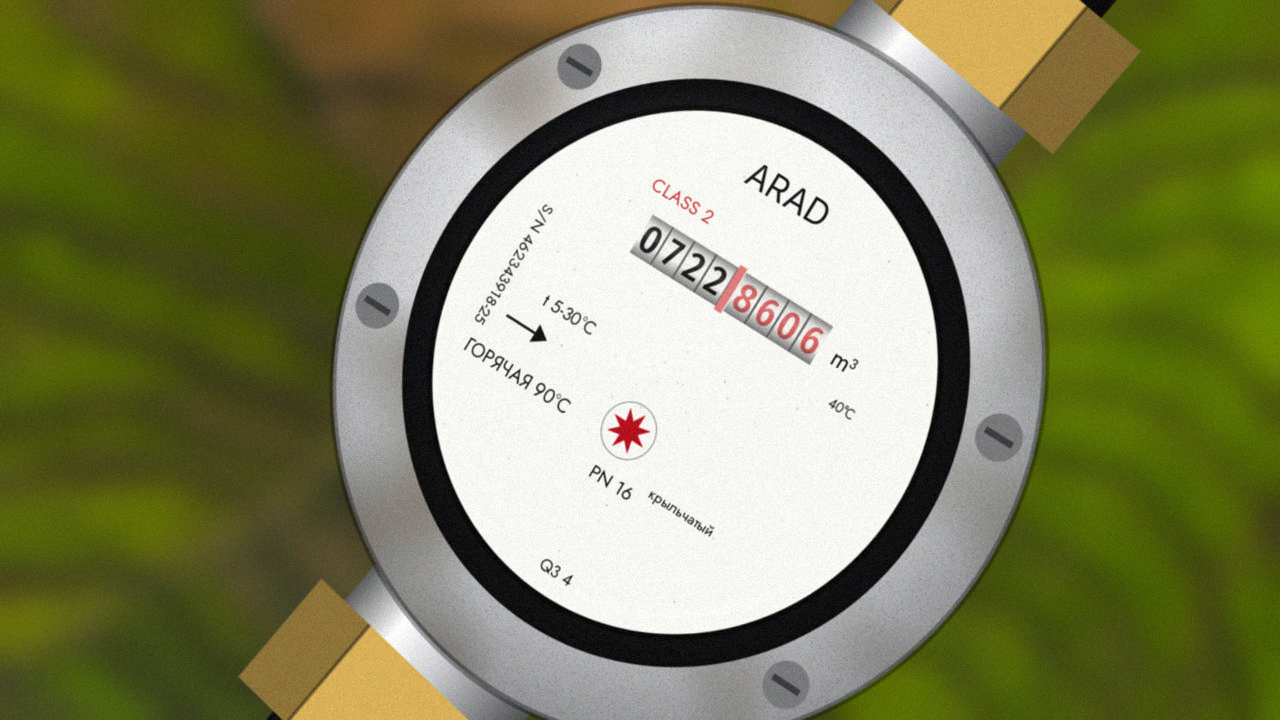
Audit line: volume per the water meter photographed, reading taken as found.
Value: 722.8606 m³
